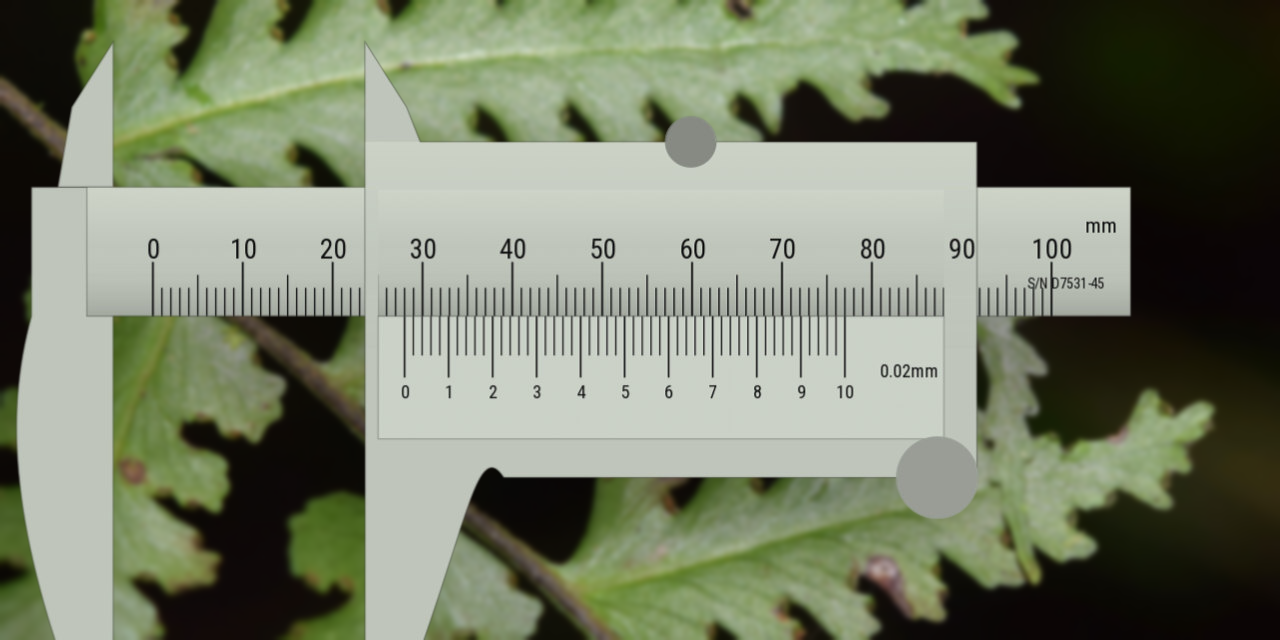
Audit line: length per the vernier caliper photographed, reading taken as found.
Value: 28.0 mm
